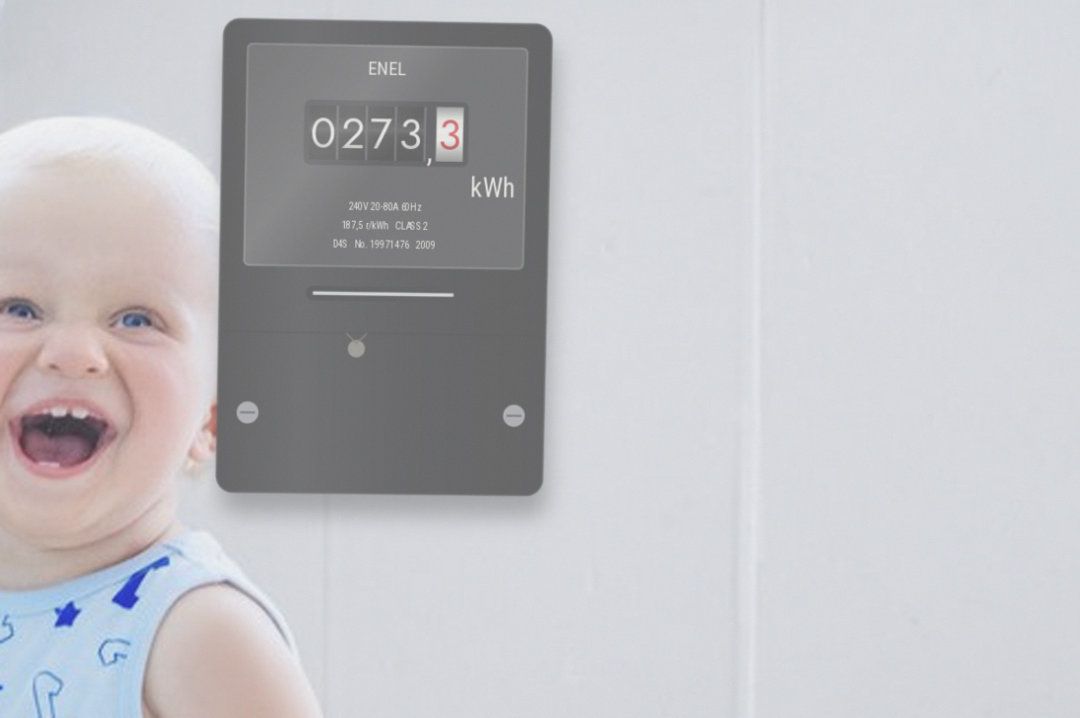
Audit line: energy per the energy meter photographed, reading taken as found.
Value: 273.3 kWh
